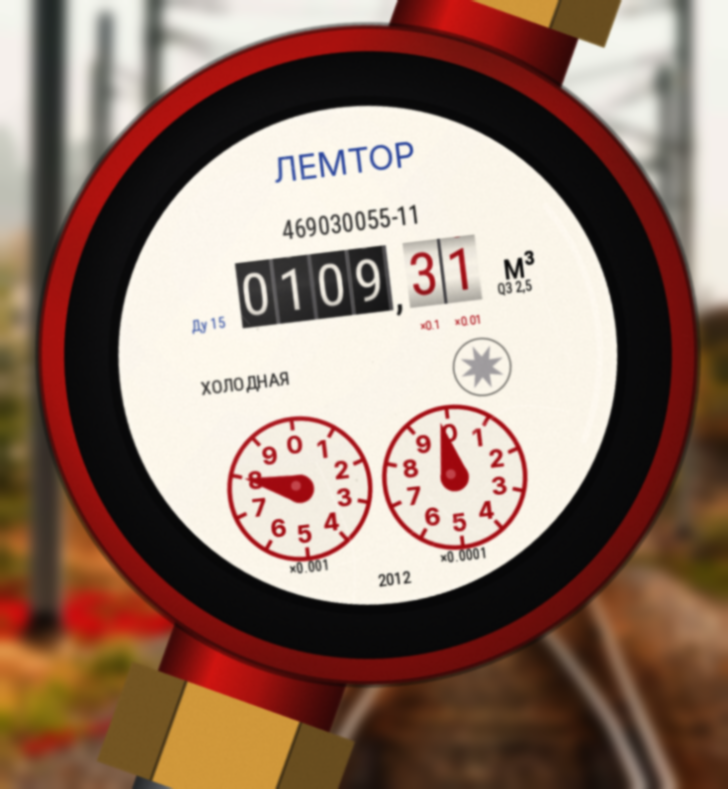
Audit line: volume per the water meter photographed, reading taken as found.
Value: 109.3179 m³
